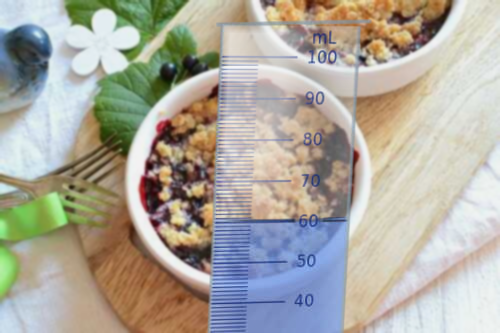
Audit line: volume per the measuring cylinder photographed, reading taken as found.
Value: 60 mL
